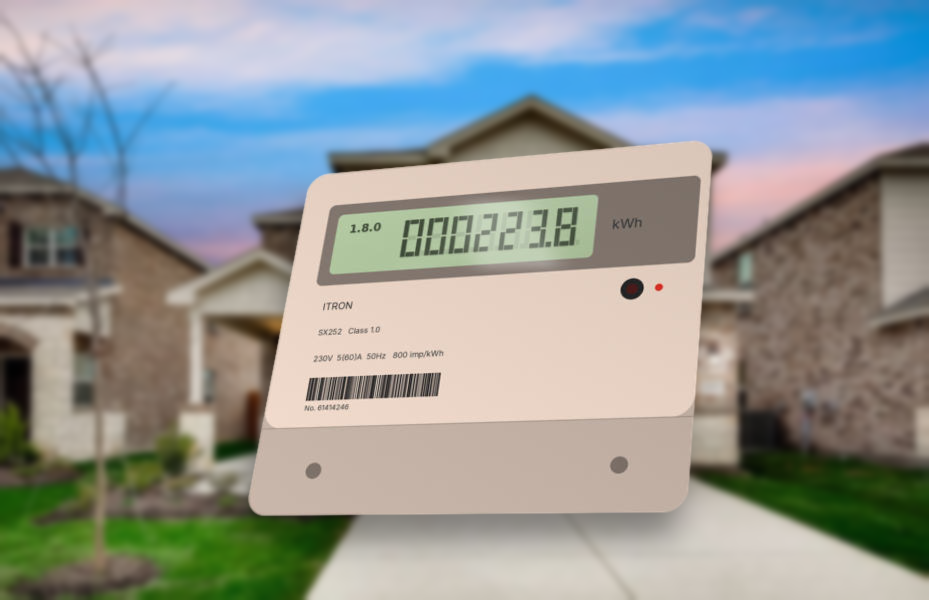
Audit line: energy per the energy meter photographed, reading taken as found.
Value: 223.8 kWh
